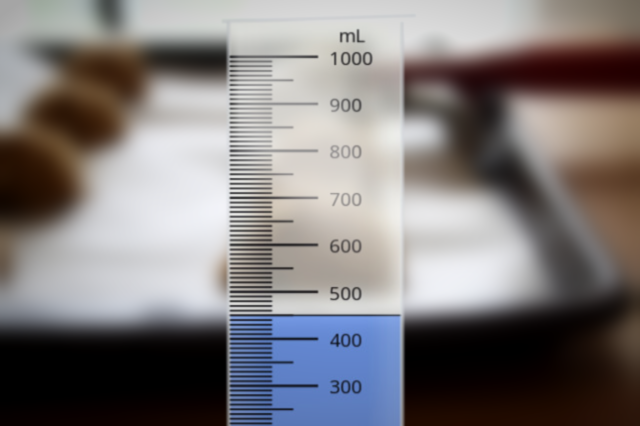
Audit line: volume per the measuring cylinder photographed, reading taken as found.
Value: 450 mL
